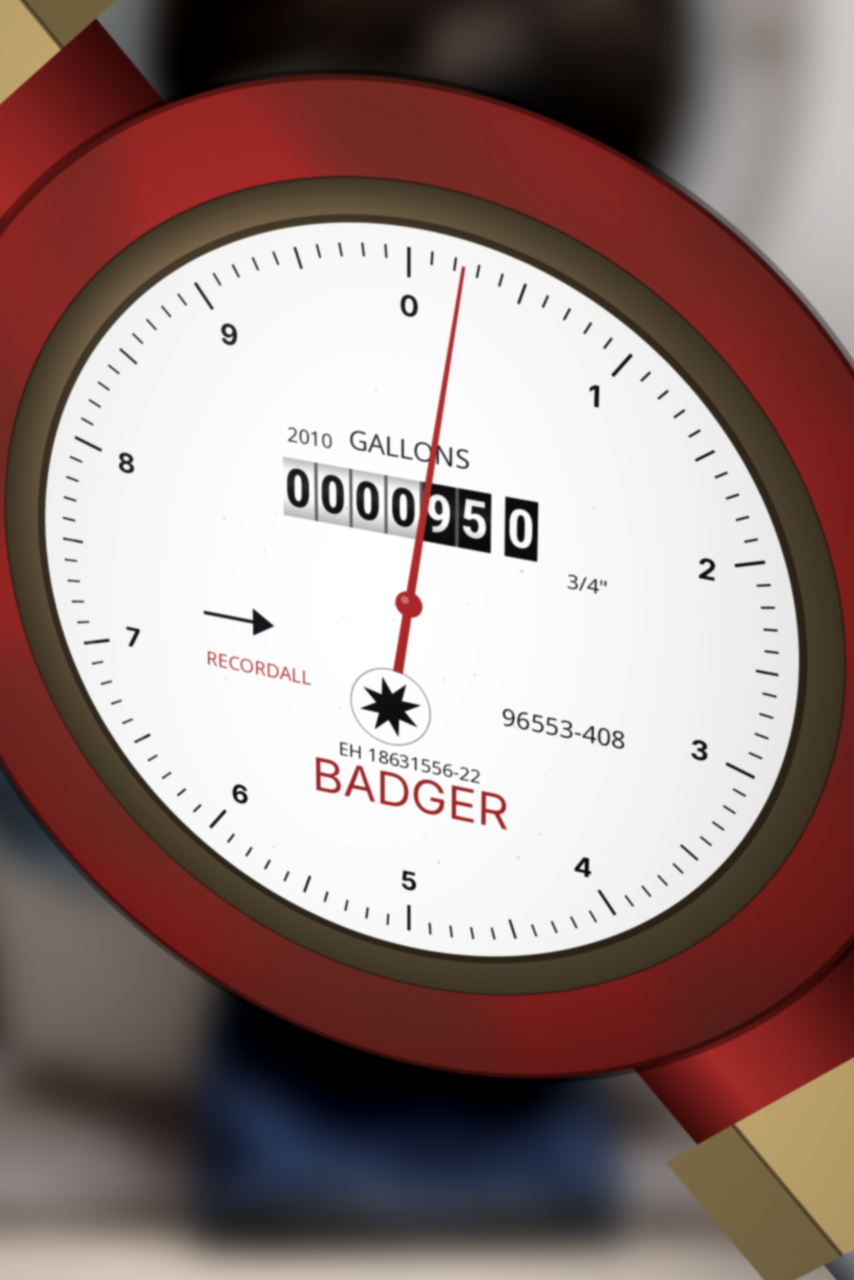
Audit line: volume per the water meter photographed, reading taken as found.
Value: 950.2 gal
